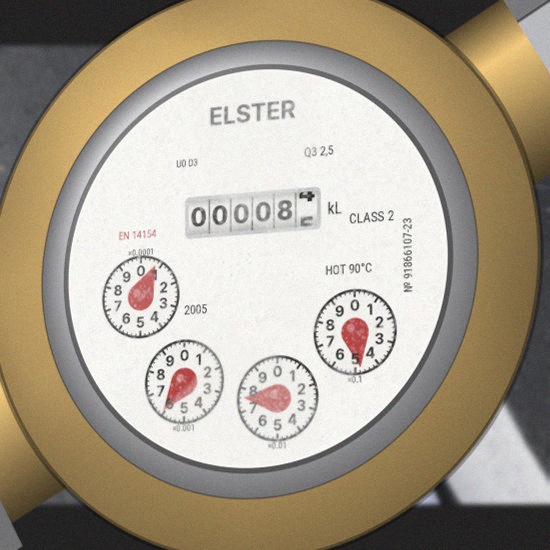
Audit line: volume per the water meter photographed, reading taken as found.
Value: 84.4760 kL
